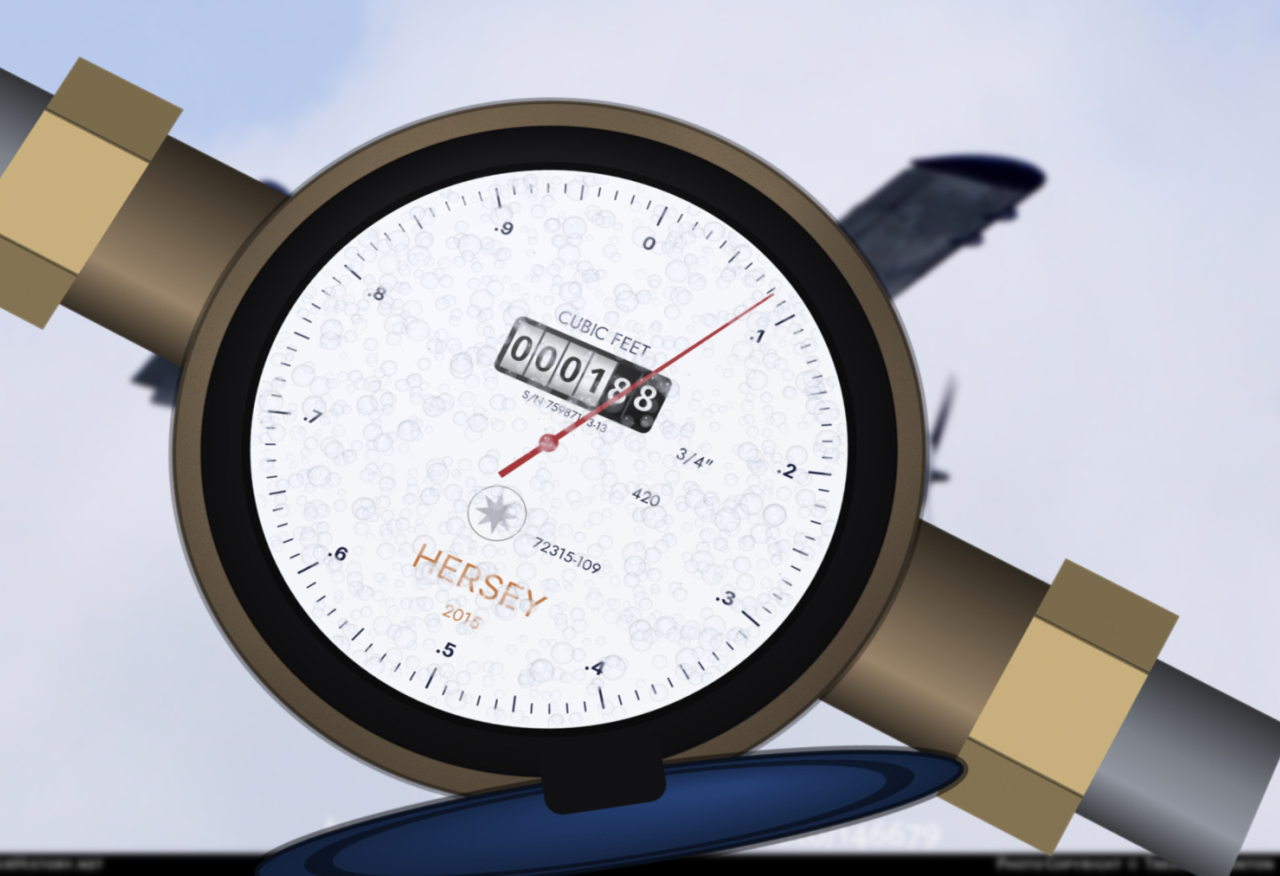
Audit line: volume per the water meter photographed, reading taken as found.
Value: 188.08 ft³
